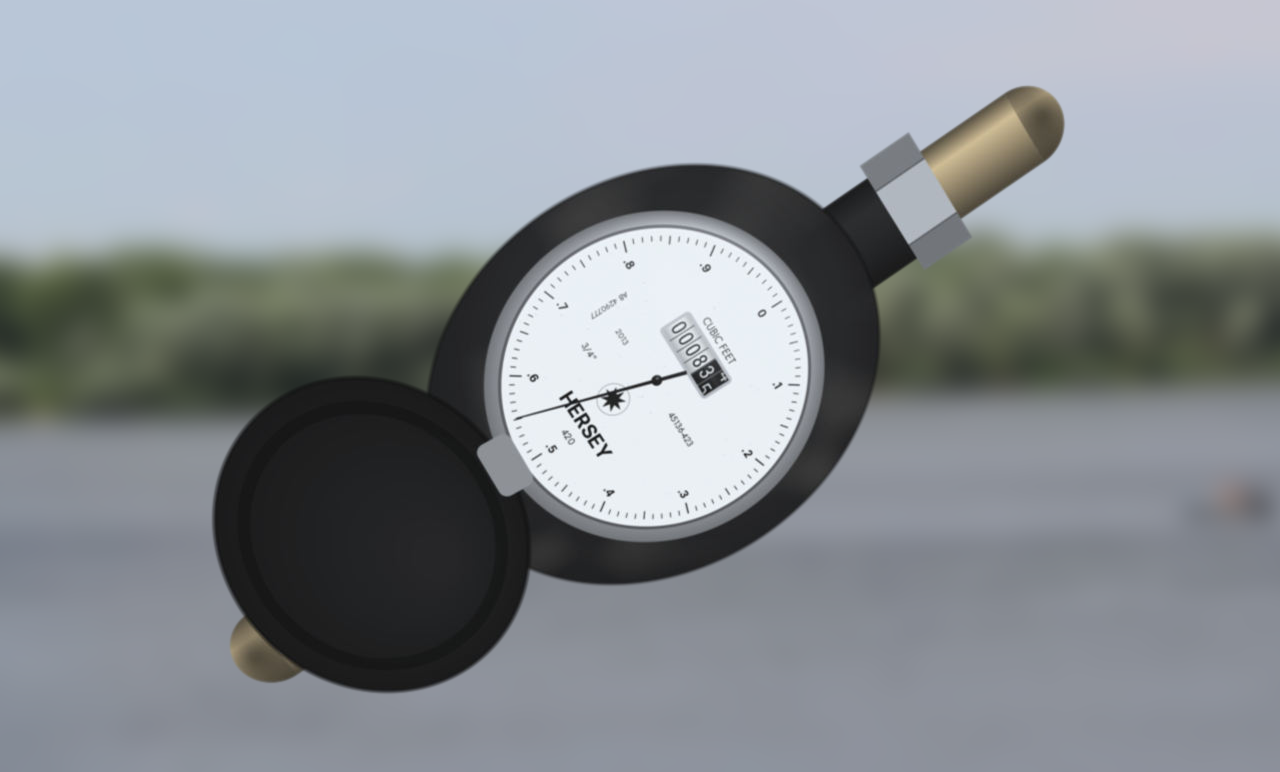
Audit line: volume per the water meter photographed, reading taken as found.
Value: 834.55 ft³
